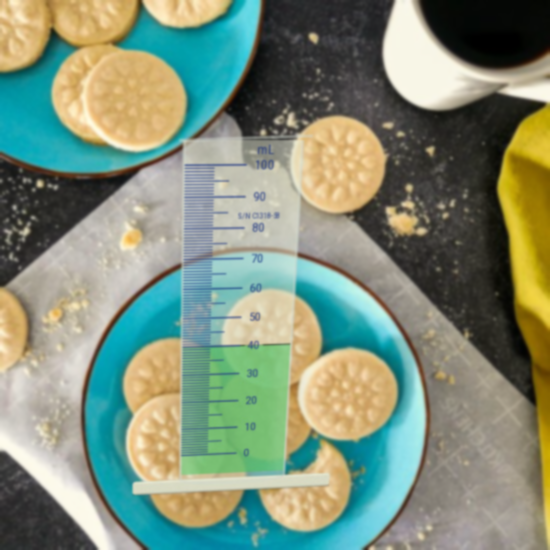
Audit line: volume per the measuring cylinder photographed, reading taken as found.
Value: 40 mL
